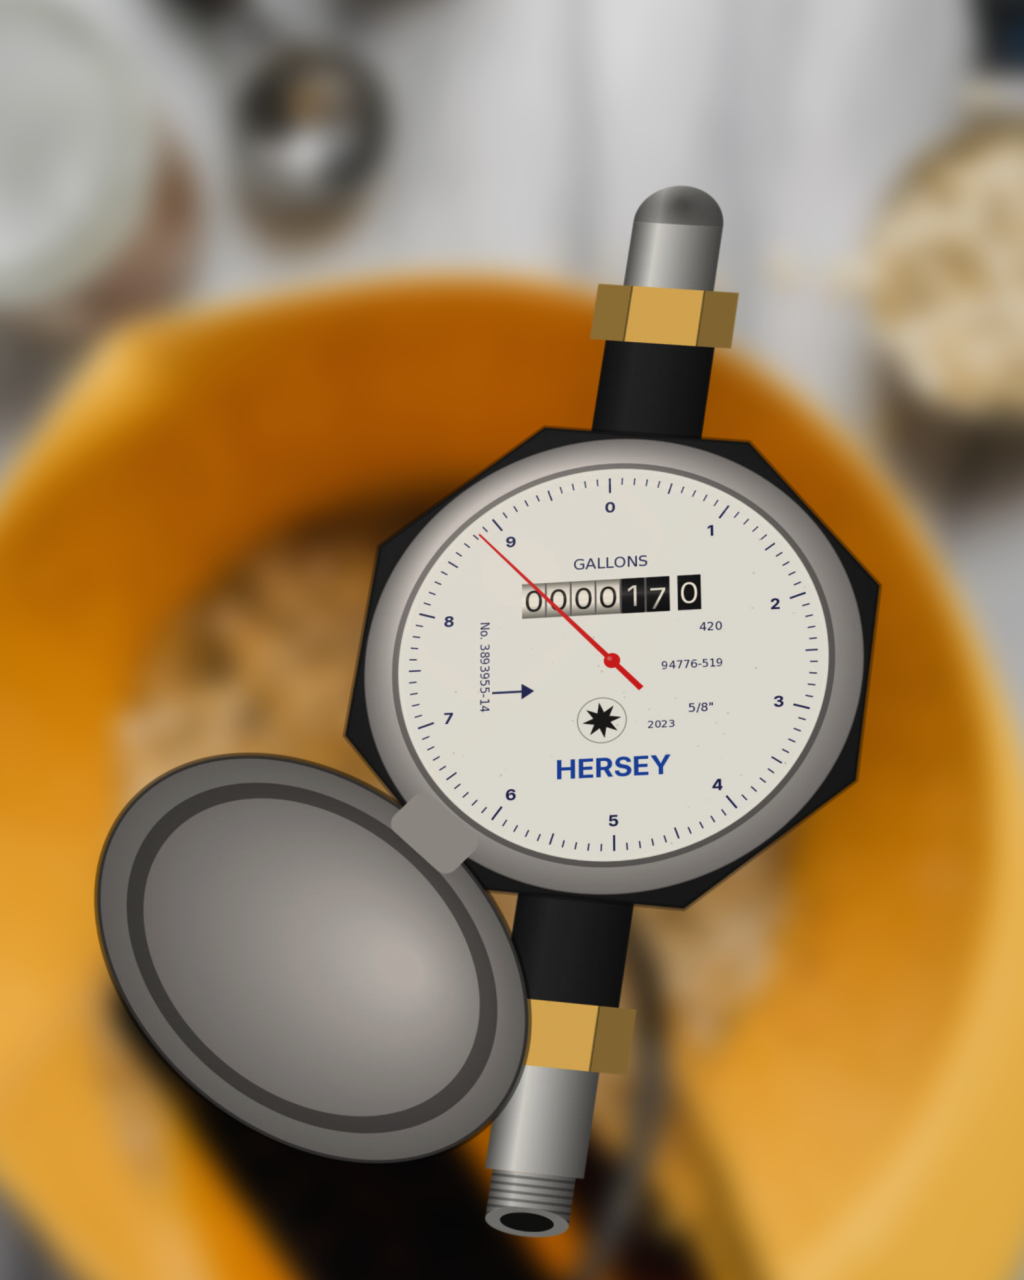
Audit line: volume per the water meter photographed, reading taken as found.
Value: 168.8 gal
